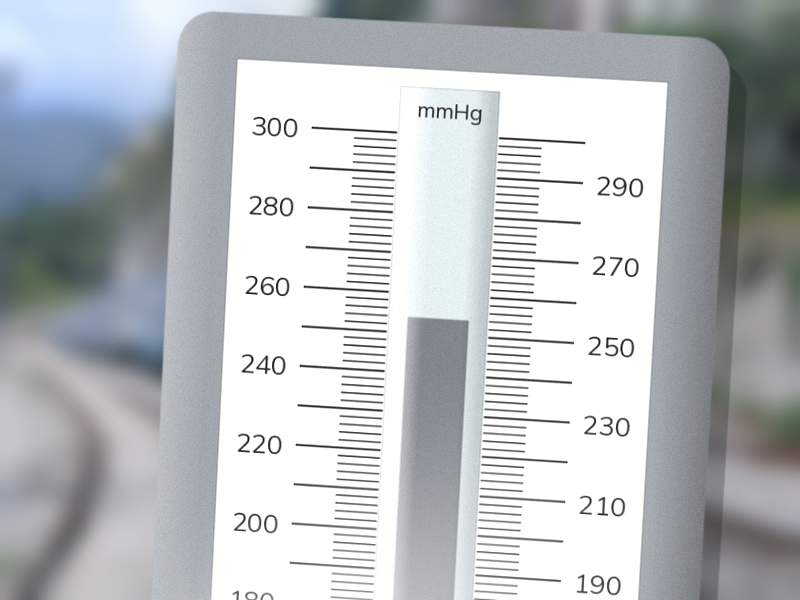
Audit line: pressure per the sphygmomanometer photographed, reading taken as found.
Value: 254 mmHg
